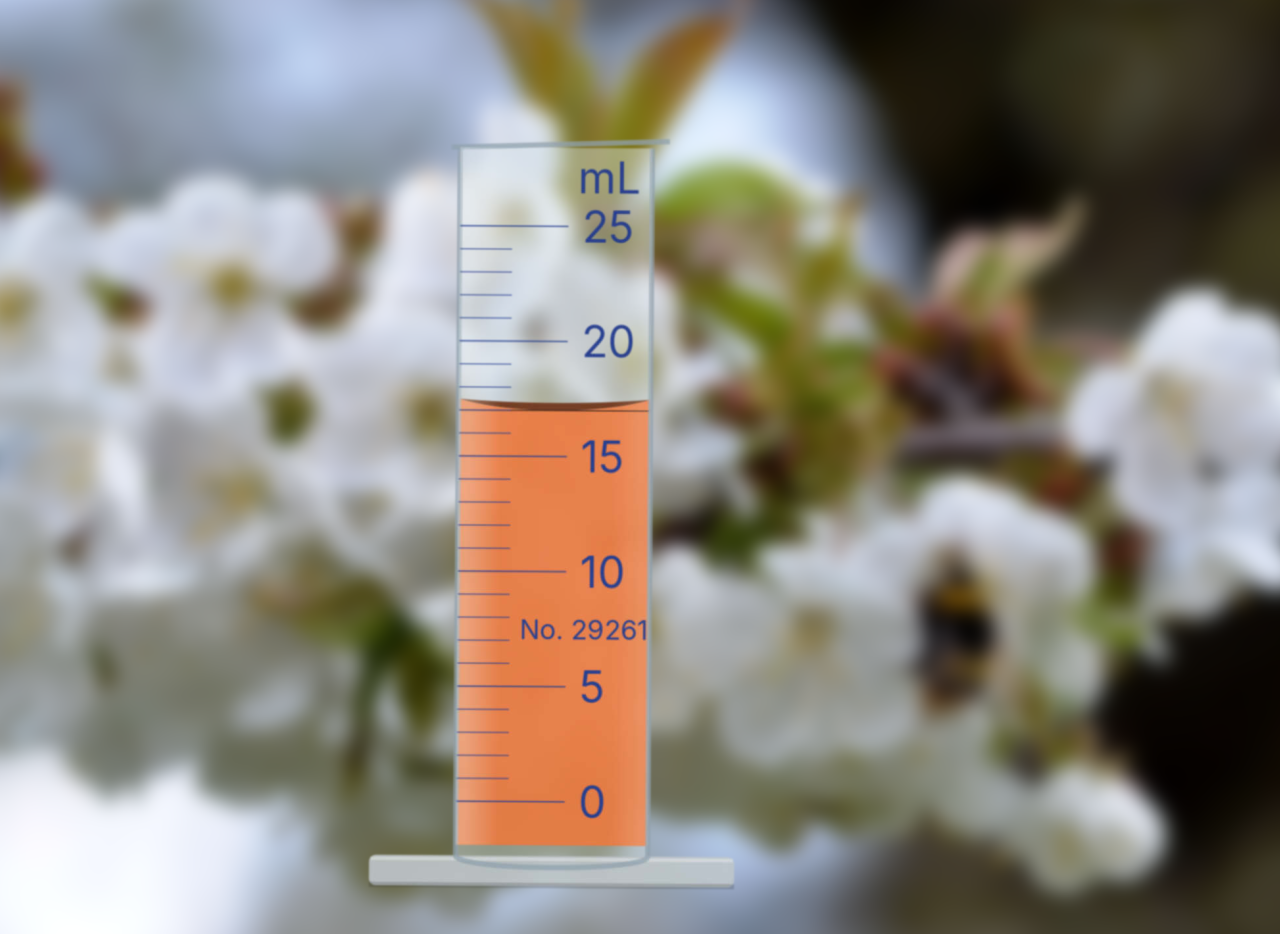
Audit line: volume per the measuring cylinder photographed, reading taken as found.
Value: 17 mL
